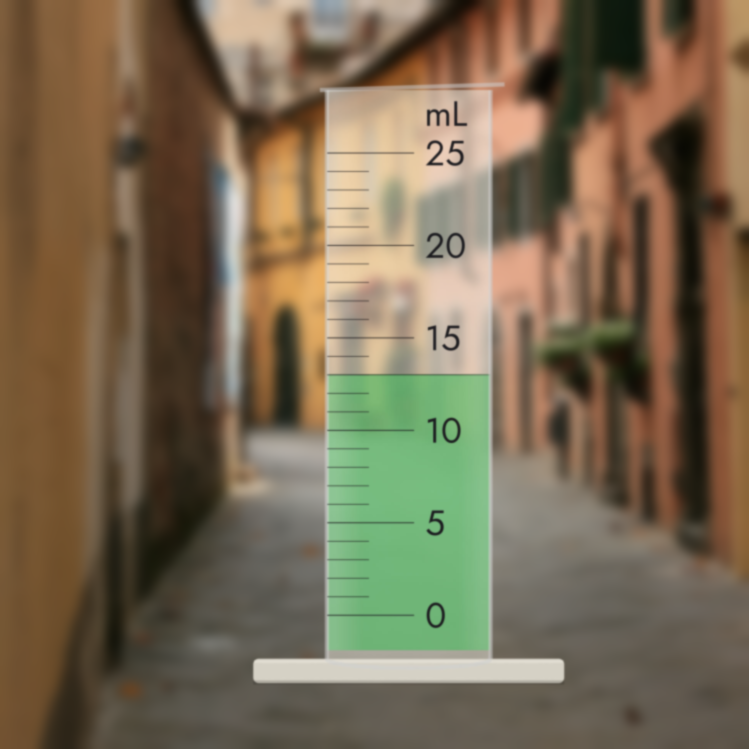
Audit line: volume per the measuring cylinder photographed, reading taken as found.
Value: 13 mL
